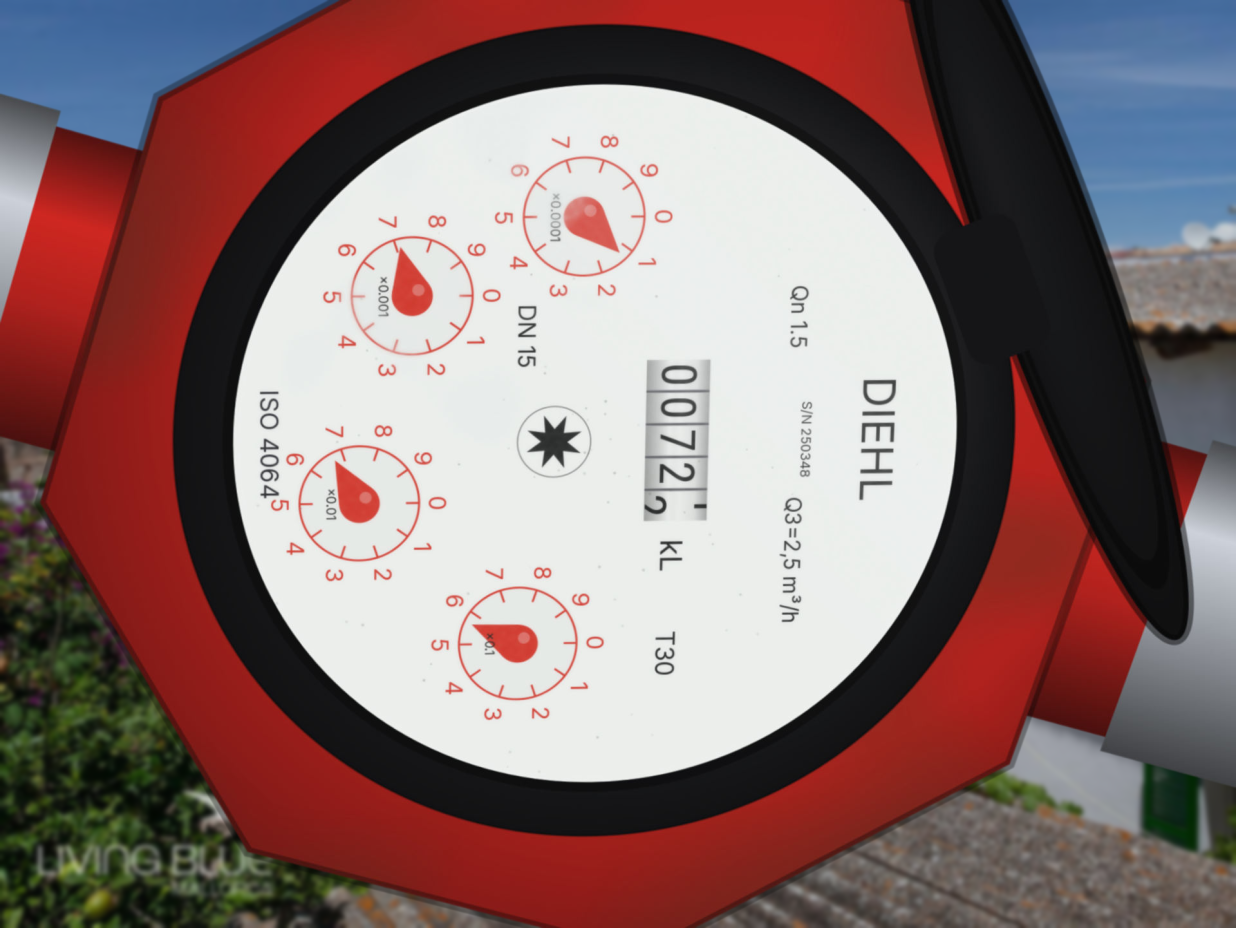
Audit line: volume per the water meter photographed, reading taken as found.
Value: 721.5671 kL
